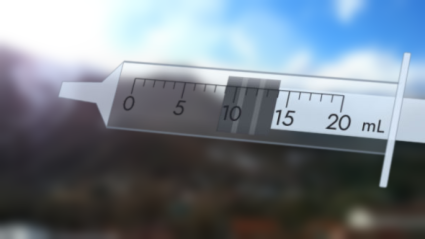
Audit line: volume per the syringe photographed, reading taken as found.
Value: 9 mL
